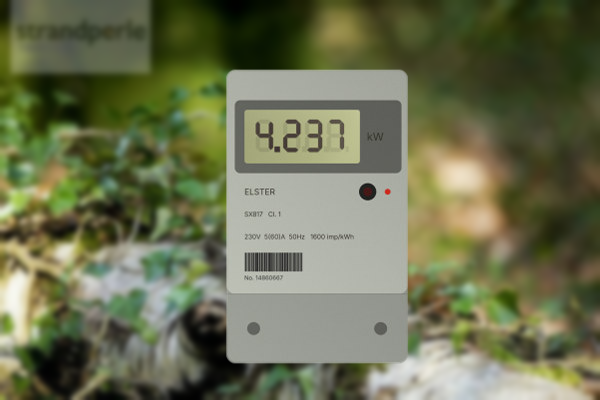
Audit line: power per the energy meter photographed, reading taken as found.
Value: 4.237 kW
